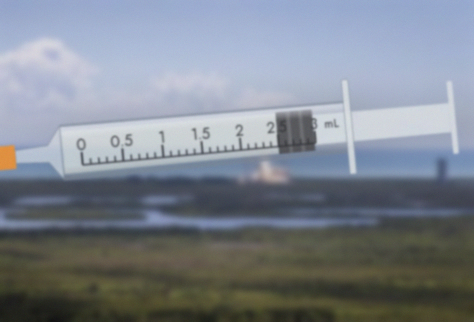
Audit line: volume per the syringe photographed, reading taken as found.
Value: 2.5 mL
